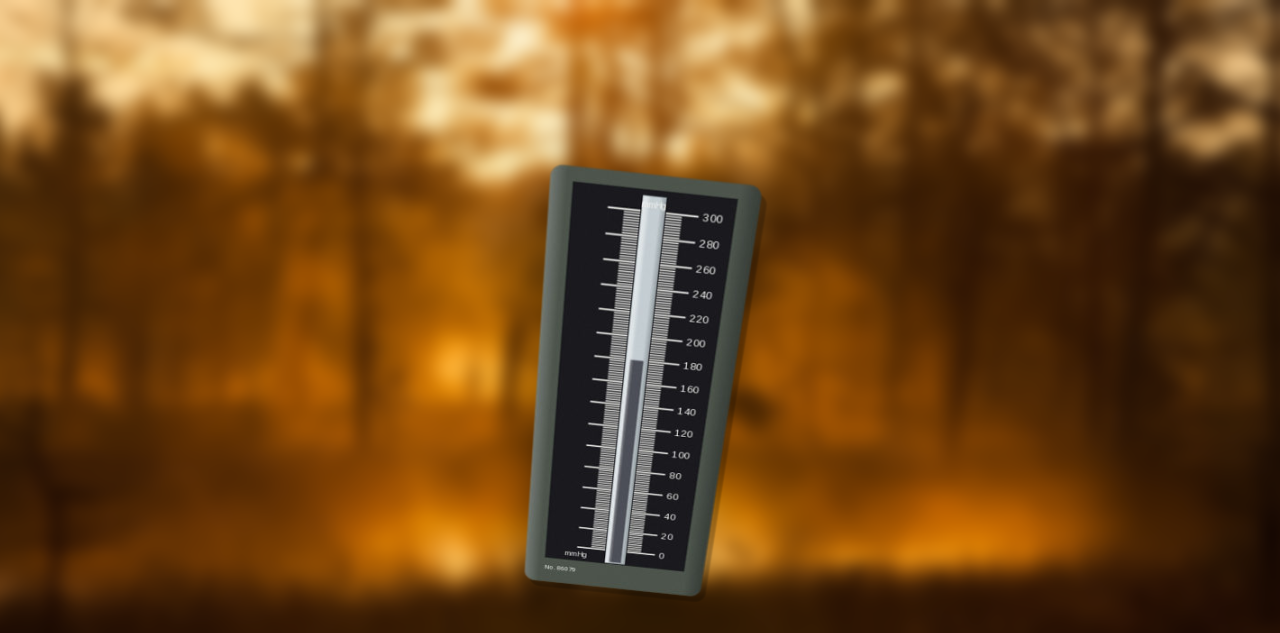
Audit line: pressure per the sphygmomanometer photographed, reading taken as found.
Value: 180 mmHg
